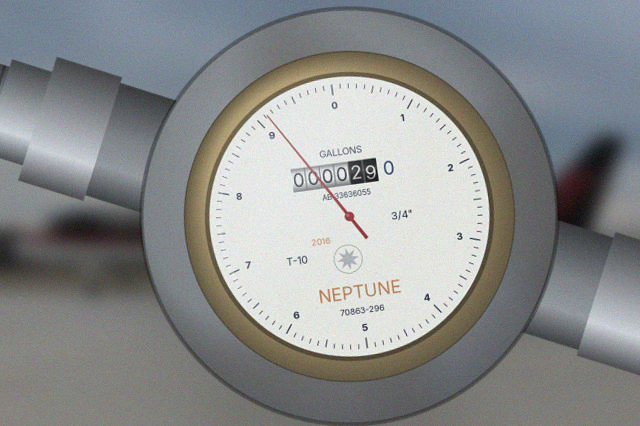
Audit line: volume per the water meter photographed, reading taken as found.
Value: 289.1 gal
